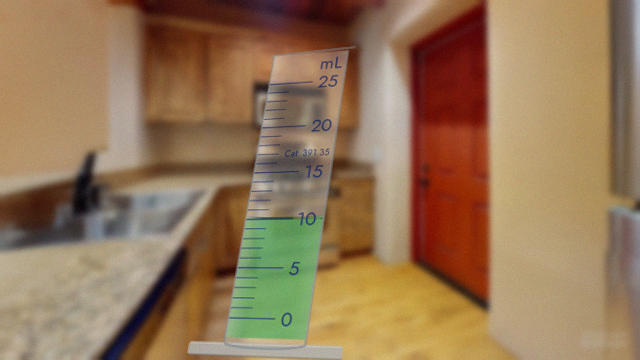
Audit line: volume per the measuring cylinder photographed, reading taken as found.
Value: 10 mL
